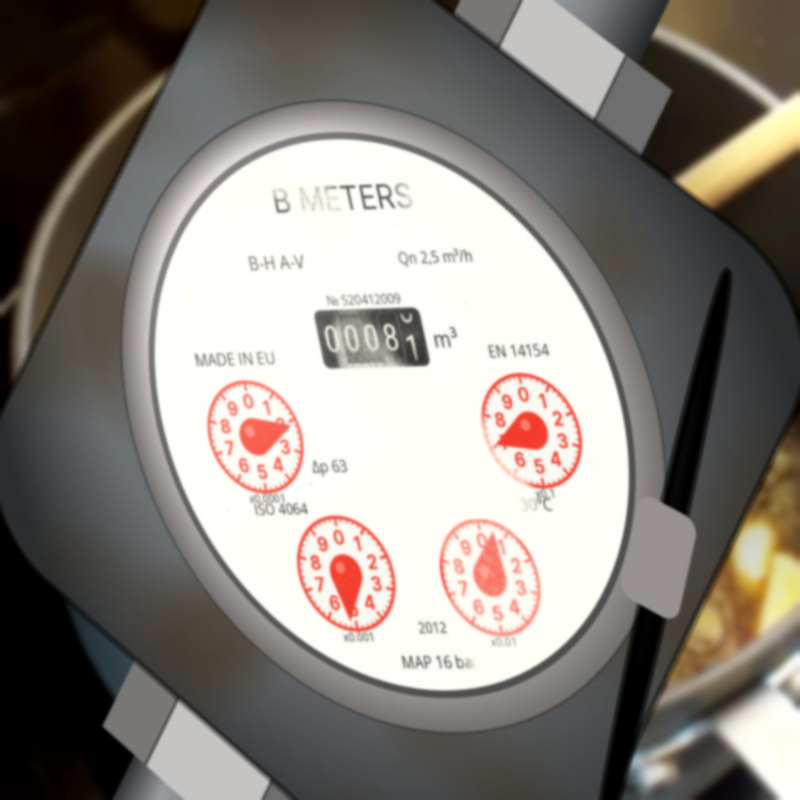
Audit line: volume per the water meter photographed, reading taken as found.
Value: 80.7052 m³
